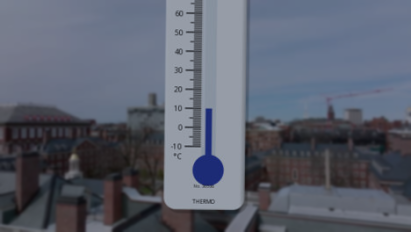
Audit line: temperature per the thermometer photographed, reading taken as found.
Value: 10 °C
